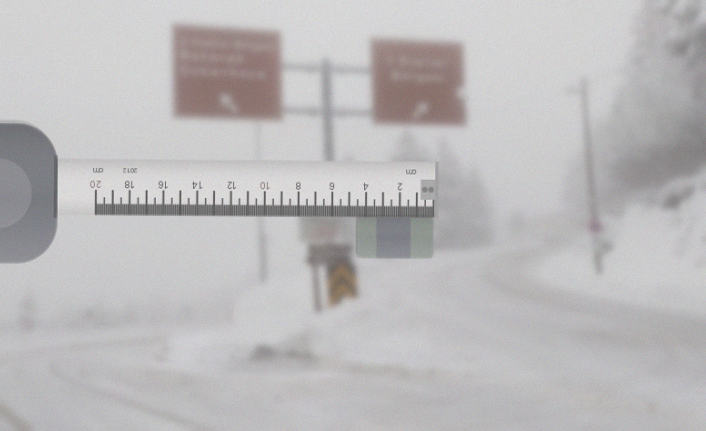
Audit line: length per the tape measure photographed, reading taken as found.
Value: 4.5 cm
